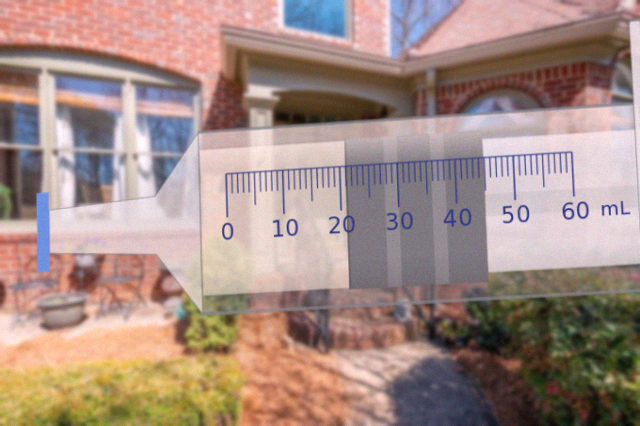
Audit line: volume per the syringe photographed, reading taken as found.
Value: 21 mL
